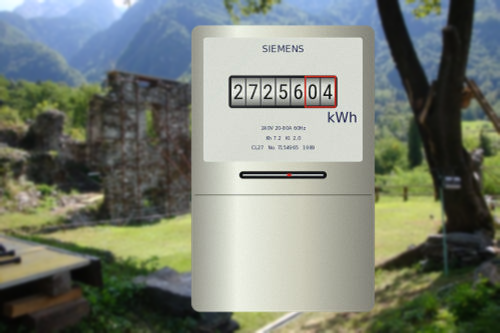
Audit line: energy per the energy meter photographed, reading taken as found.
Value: 27256.04 kWh
